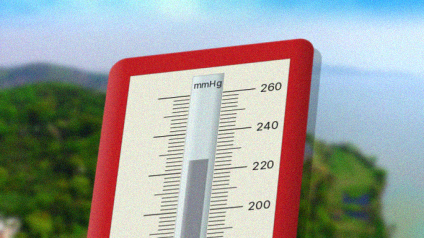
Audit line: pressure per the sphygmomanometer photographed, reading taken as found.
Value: 226 mmHg
